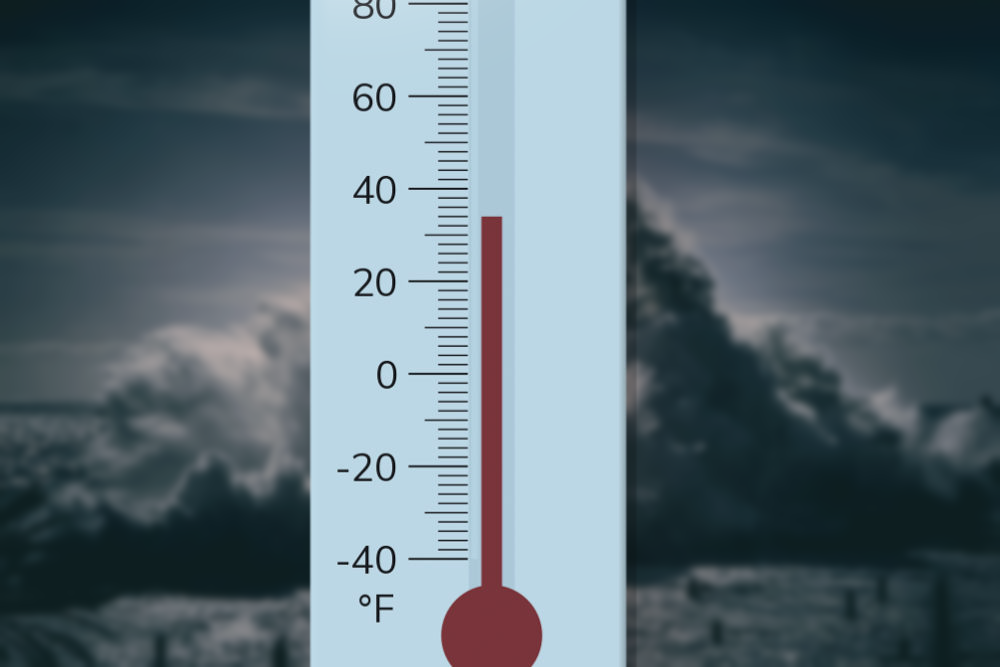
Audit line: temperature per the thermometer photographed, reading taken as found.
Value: 34 °F
